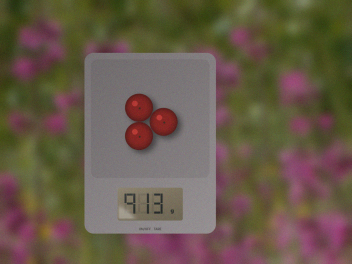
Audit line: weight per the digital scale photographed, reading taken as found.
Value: 913 g
